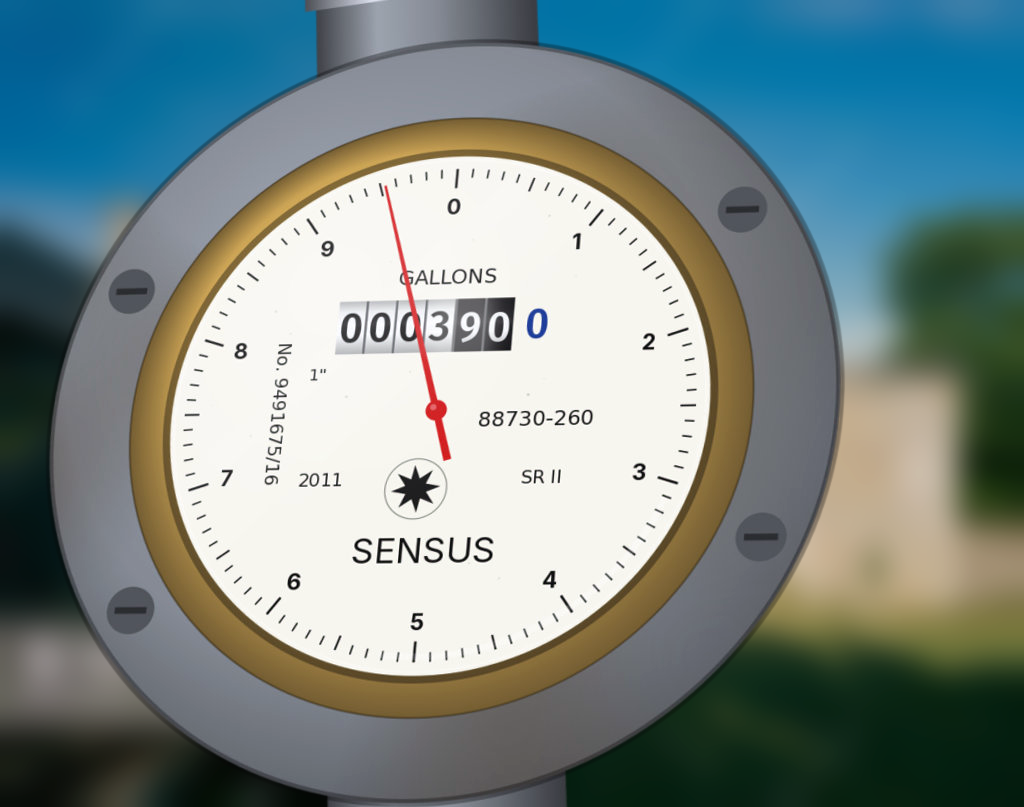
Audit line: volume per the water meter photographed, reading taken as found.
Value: 3899.5 gal
